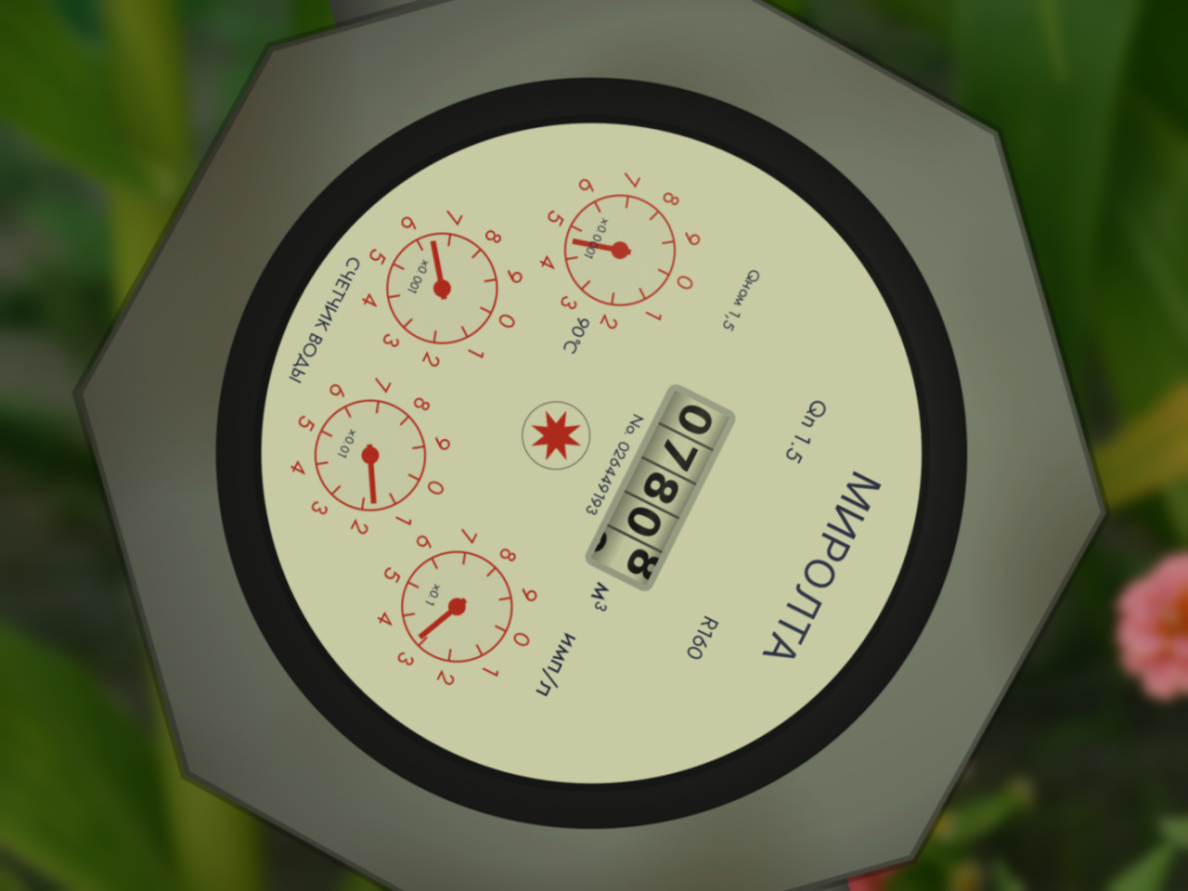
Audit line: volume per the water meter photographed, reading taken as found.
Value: 7808.3164 m³
